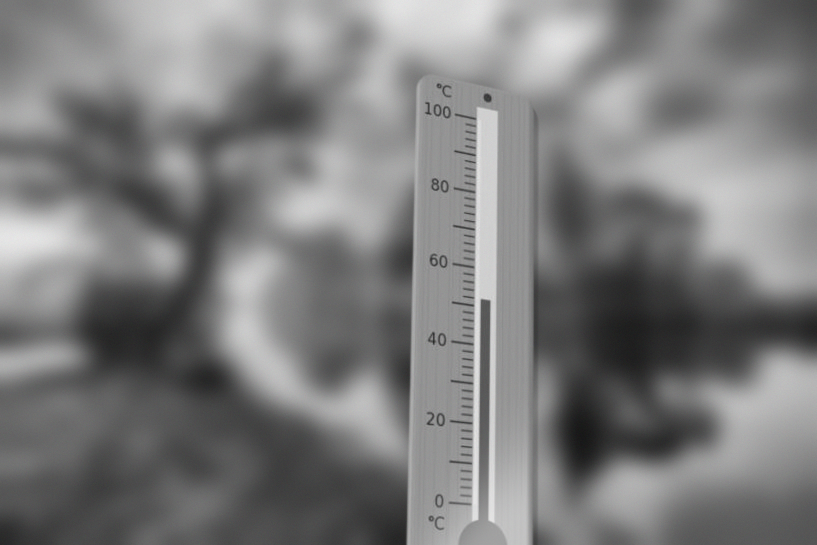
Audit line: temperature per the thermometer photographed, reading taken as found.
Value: 52 °C
